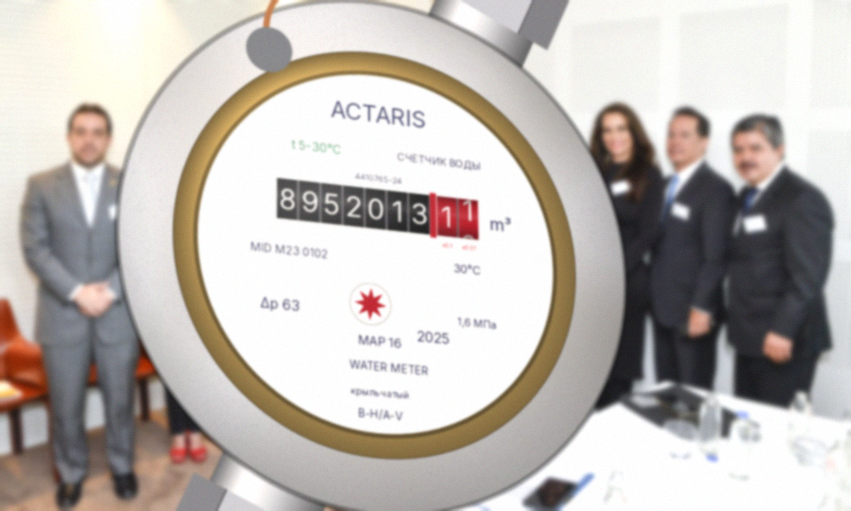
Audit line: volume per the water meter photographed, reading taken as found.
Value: 8952013.11 m³
